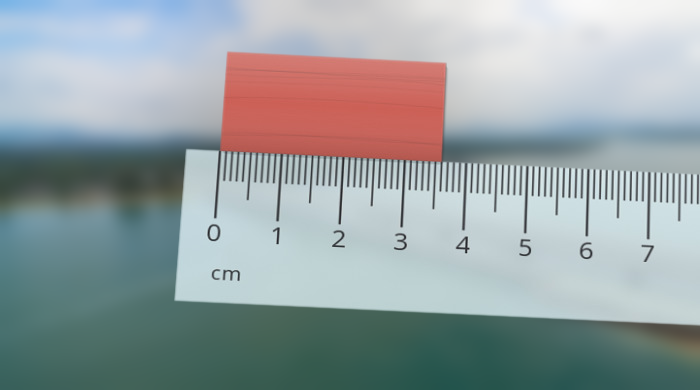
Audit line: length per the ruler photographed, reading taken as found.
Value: 3.6 cm
